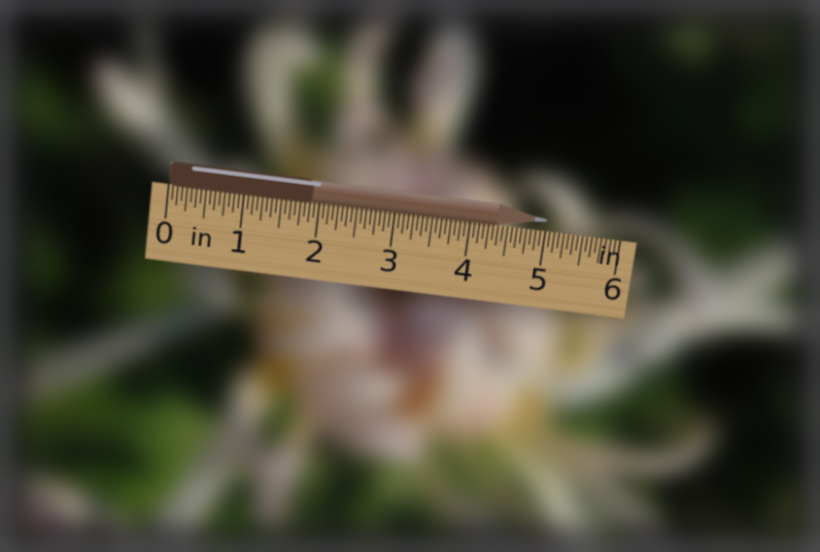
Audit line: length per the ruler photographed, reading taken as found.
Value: 5 in
